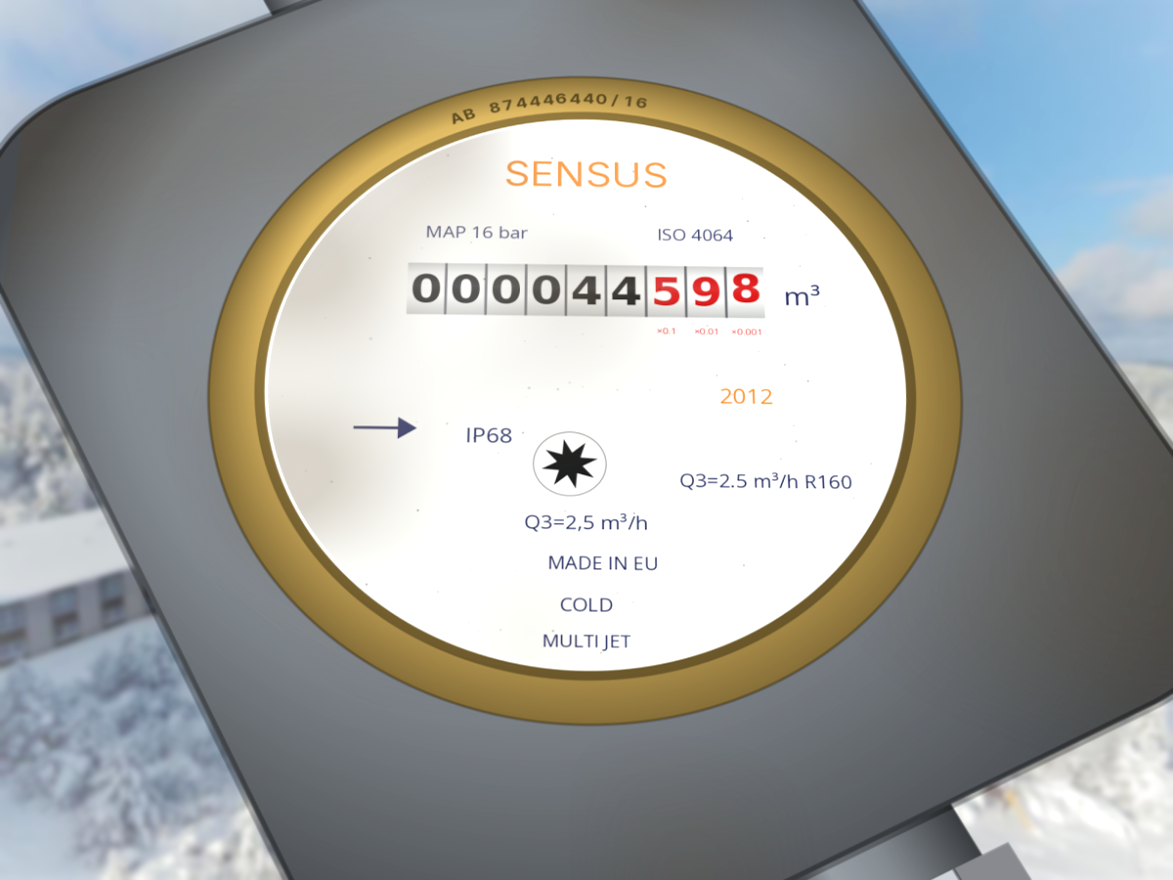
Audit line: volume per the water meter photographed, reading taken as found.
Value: 44.598 m³
